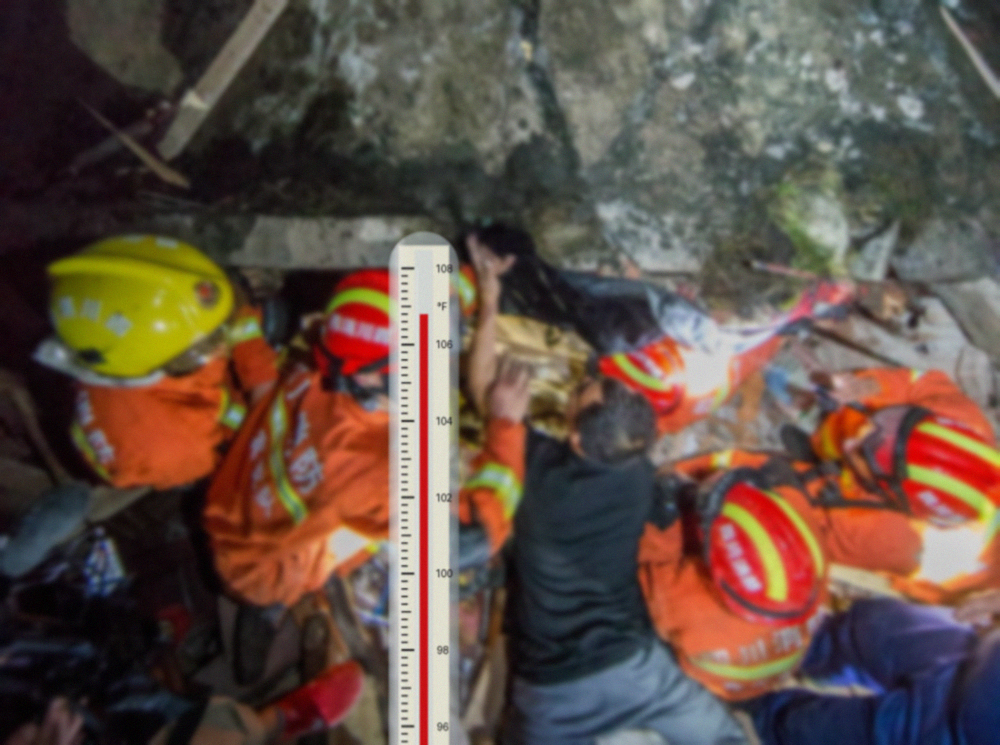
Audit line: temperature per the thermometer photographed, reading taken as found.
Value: 106.8 °F
